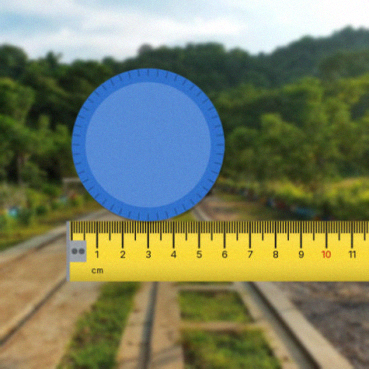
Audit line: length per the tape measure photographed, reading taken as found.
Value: 6 cm
